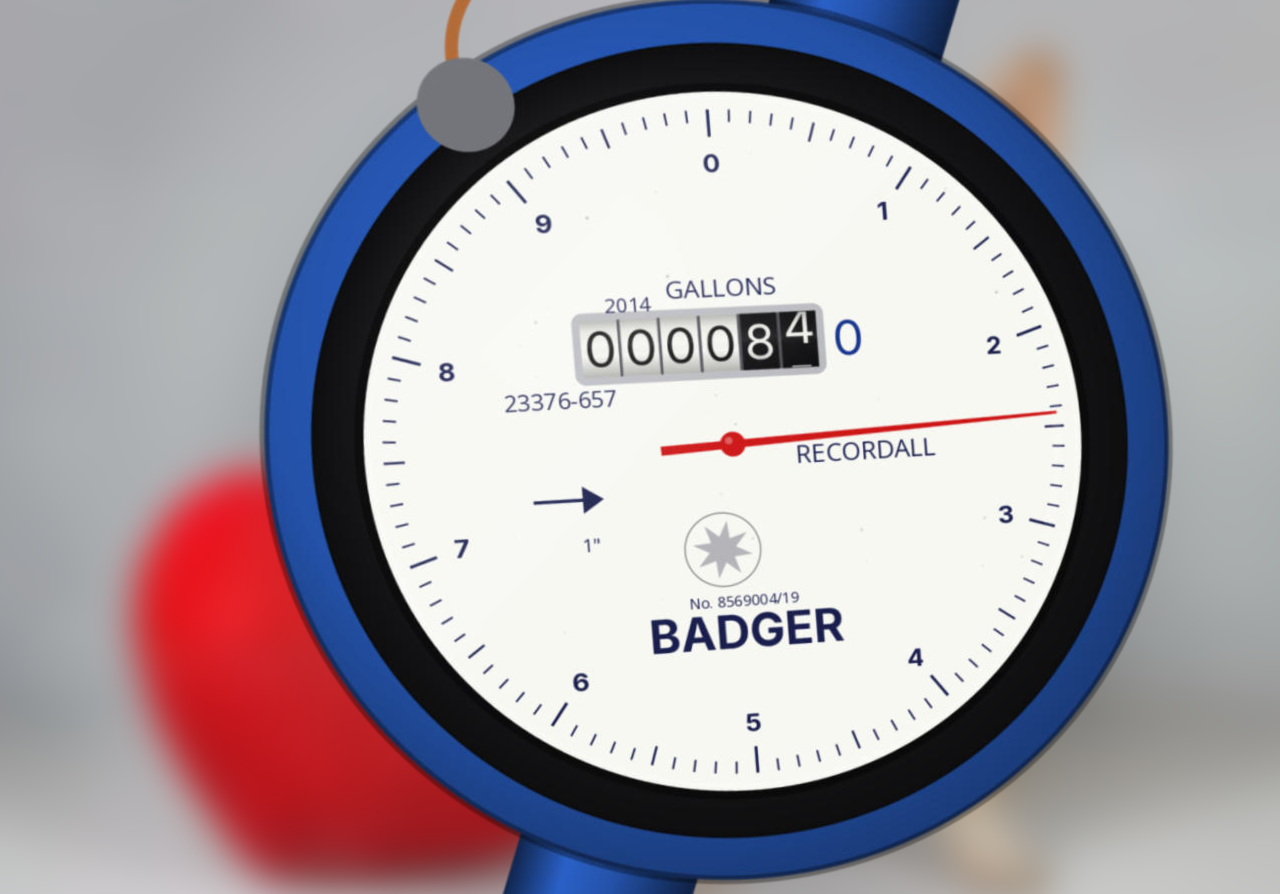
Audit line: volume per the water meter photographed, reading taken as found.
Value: 842.4 gal
